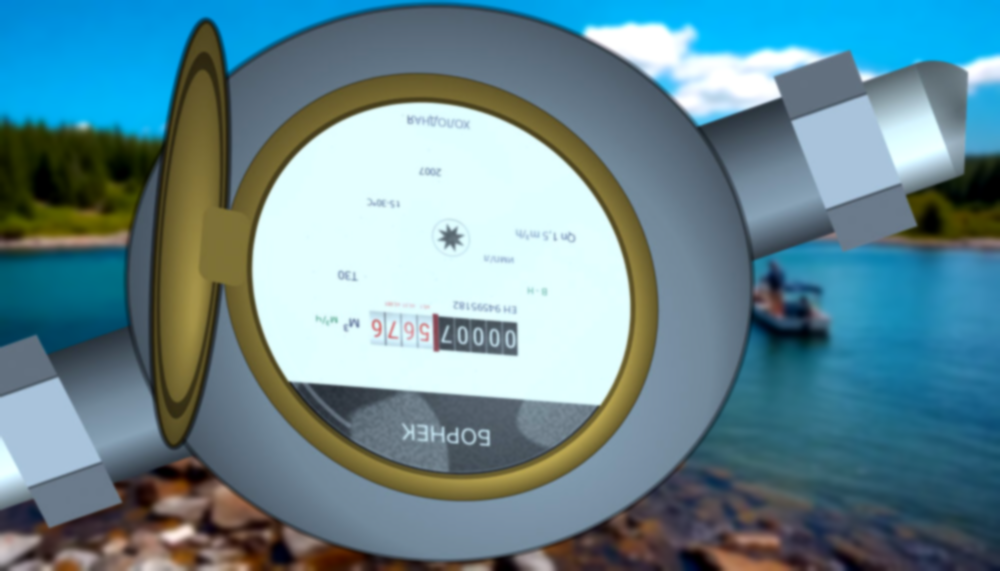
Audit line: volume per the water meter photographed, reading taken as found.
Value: 7.5676 m³
